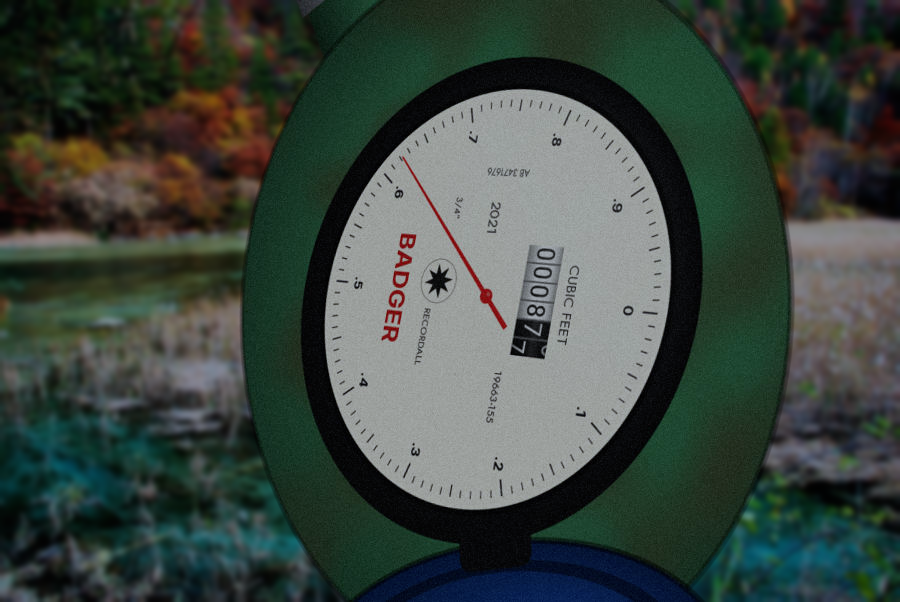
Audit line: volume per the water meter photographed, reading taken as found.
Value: 876.62 ft³
